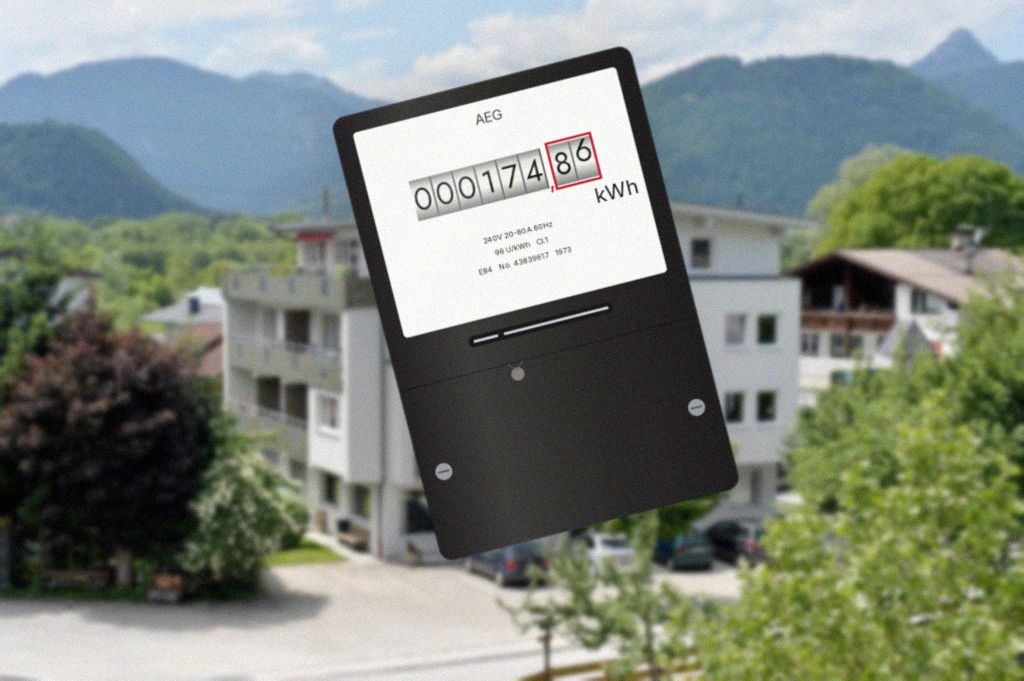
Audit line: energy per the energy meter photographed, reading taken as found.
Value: 174.86 kWh
